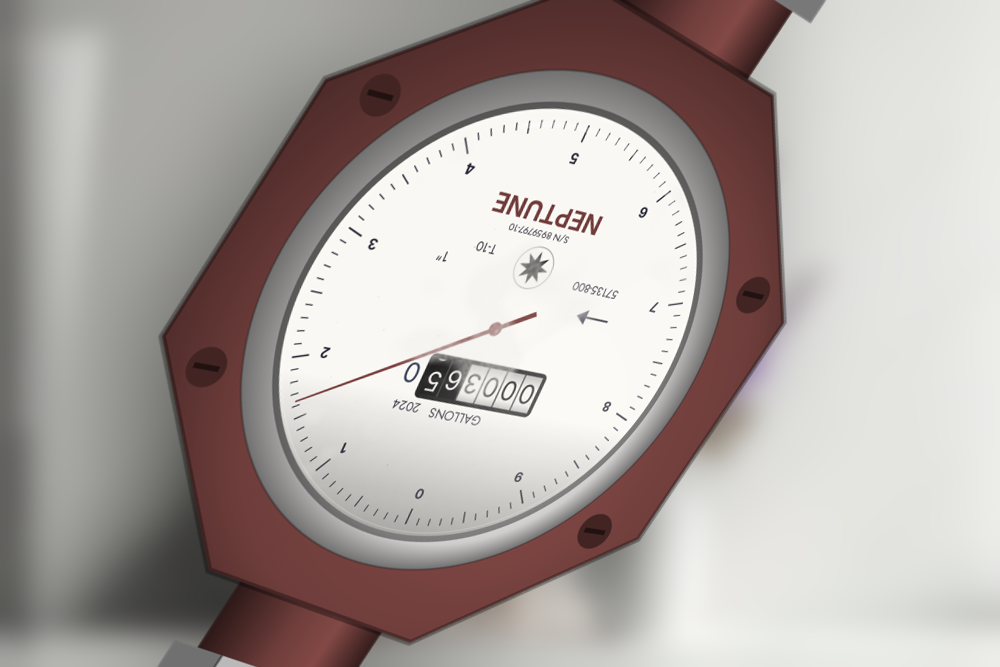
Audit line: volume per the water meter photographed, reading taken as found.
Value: 3651.6 gal
